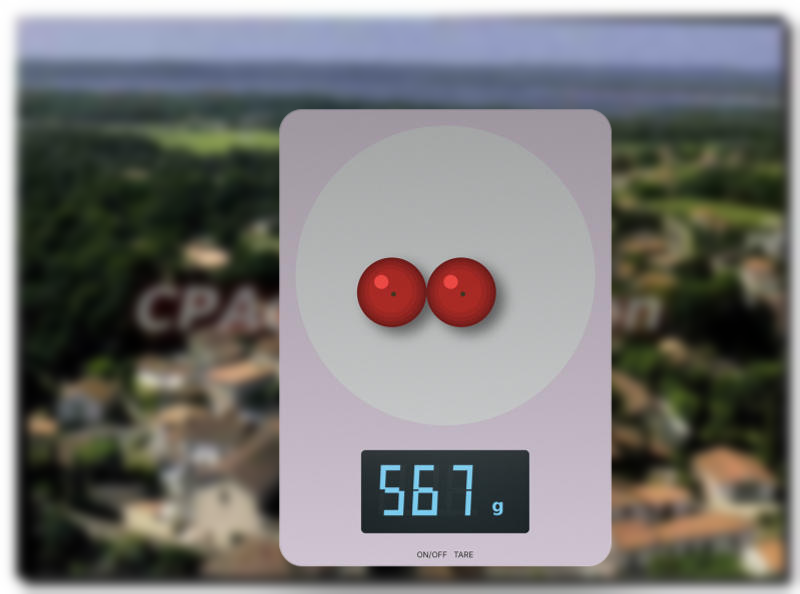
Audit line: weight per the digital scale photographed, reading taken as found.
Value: 567 g
